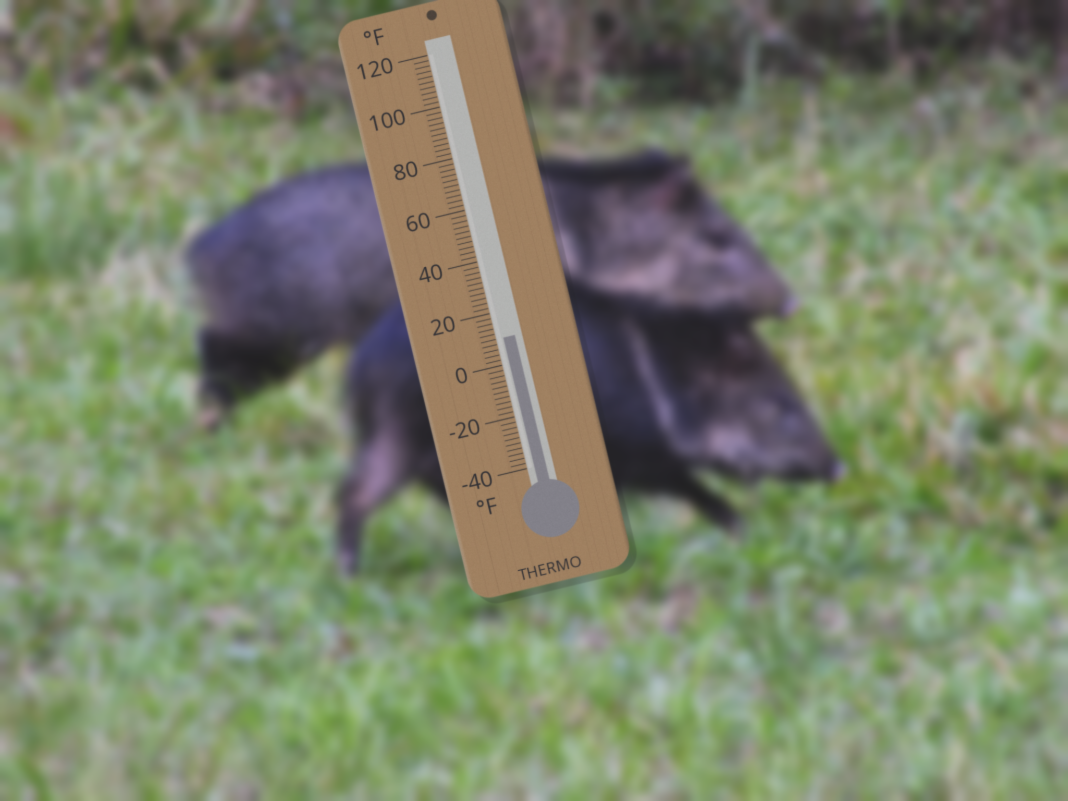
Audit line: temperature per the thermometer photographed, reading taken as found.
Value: 10 °F
